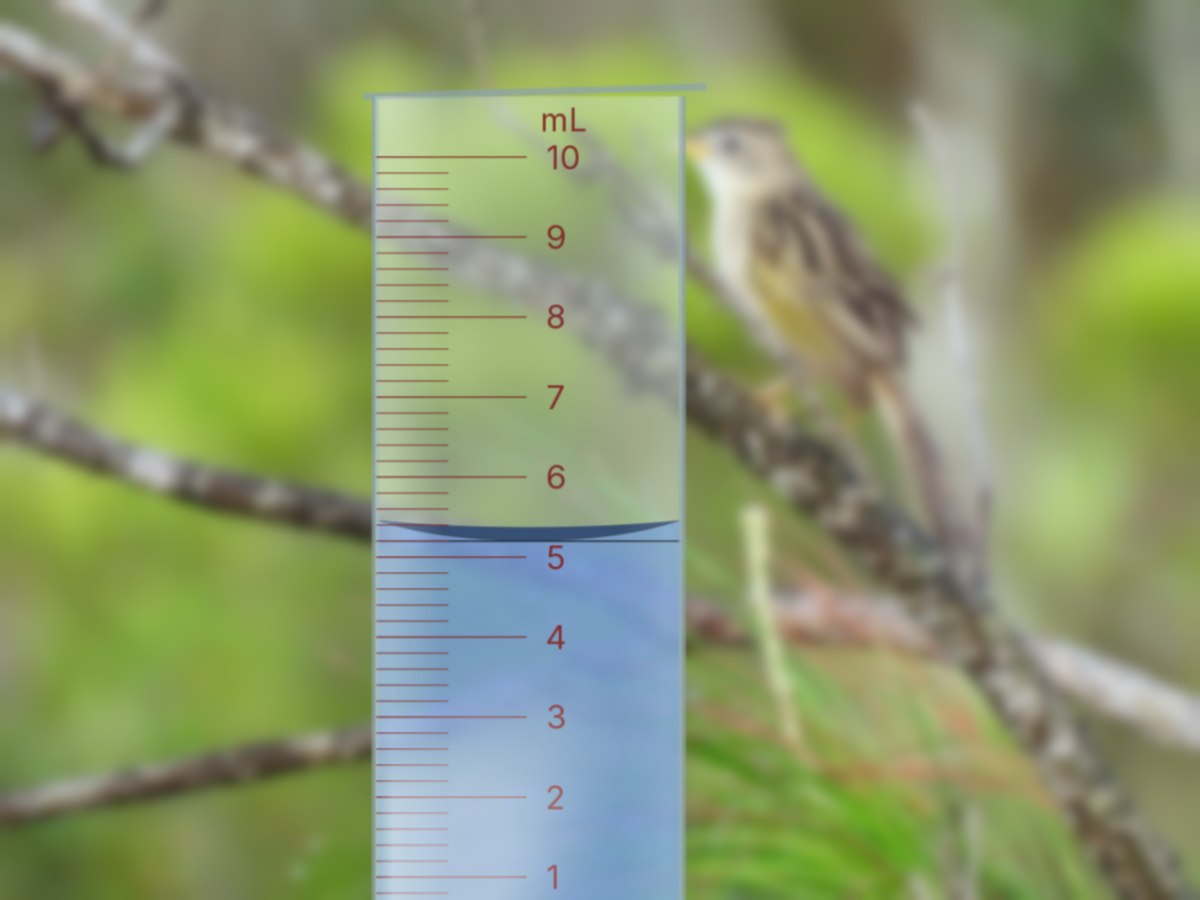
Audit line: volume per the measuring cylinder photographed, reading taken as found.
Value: 5.2 mL
